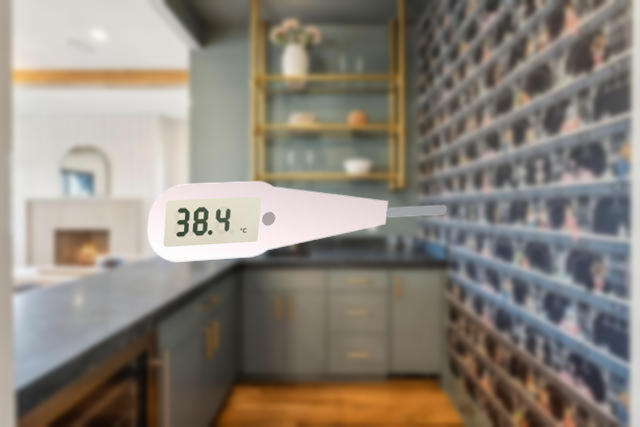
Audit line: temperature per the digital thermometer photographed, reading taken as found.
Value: 38.4 °C
